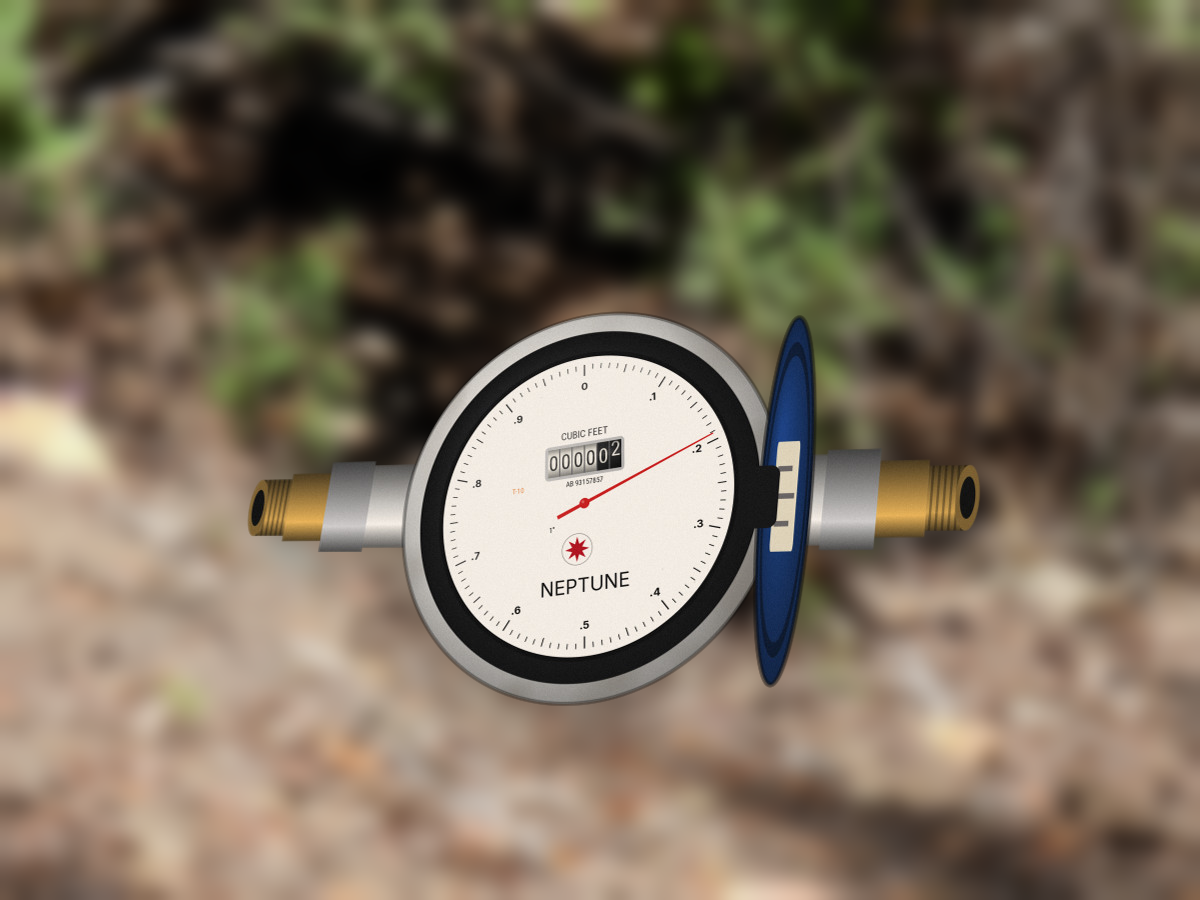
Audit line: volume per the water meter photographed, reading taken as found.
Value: 2.19 ft³
